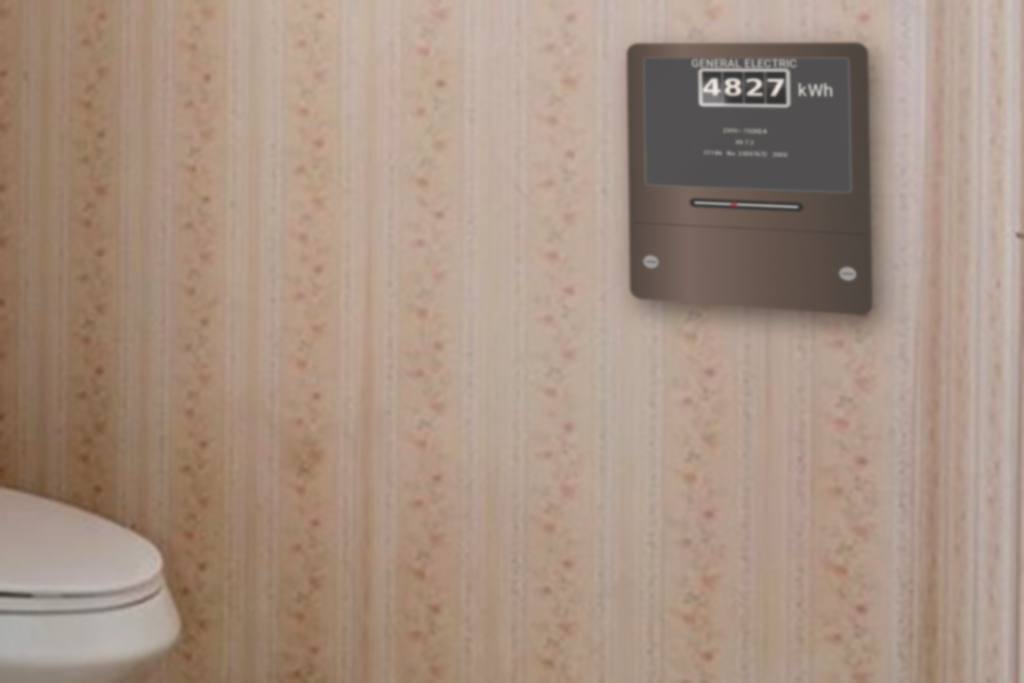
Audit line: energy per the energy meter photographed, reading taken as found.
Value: 4827 kWh
